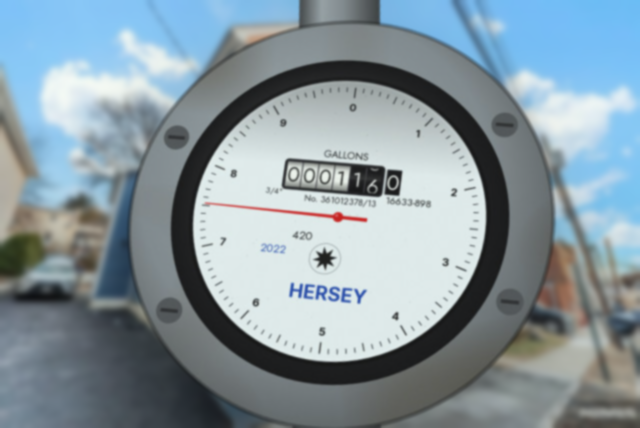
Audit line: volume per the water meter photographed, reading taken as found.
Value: 1157.5 gal
